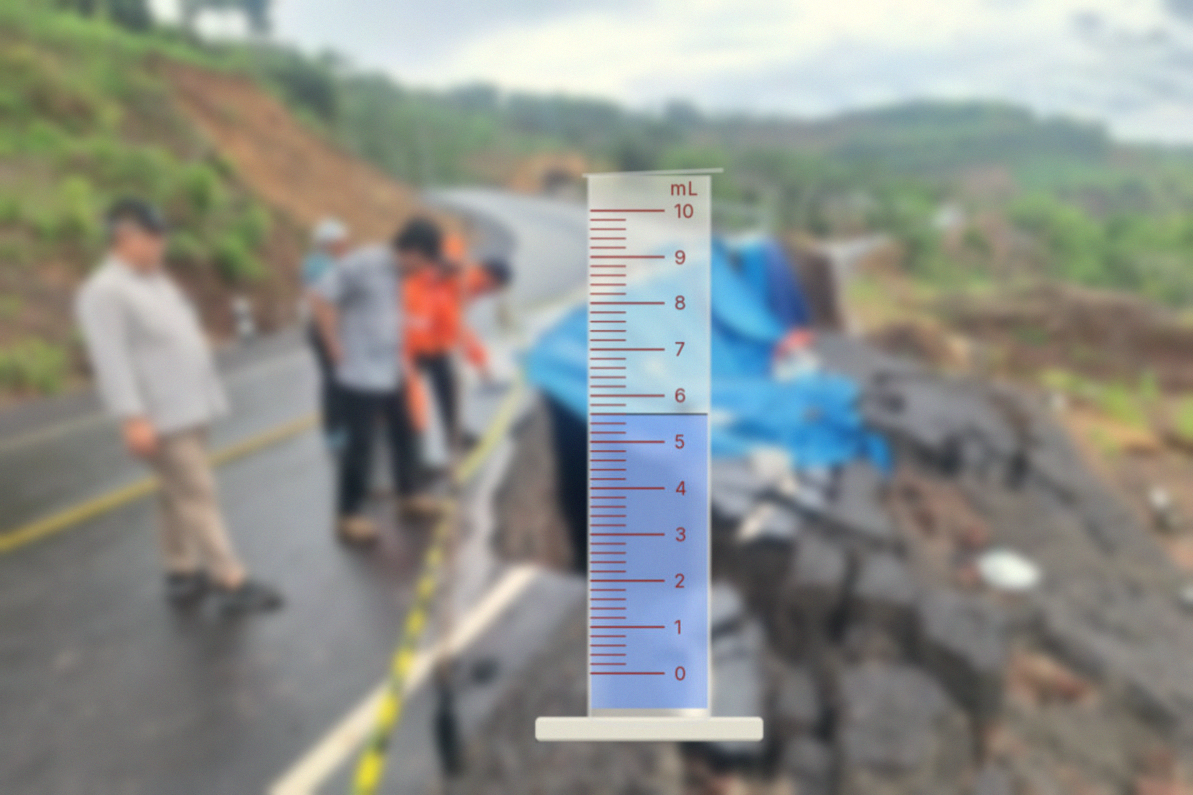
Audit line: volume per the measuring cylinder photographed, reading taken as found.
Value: 5.6 mL
